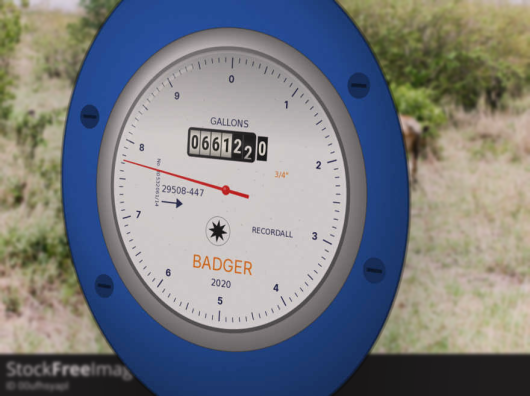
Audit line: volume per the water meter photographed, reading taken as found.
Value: 661217.7 gal
